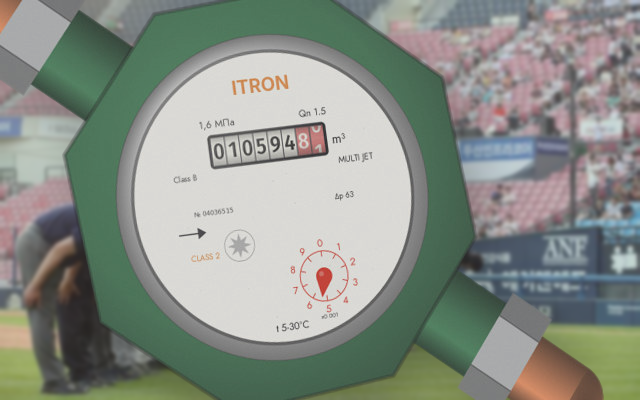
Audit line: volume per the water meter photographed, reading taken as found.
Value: 10594.805 m³
